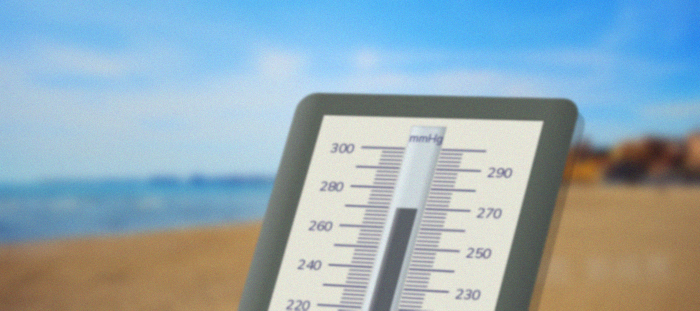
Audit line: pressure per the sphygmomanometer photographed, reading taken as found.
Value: 270 mmHg
